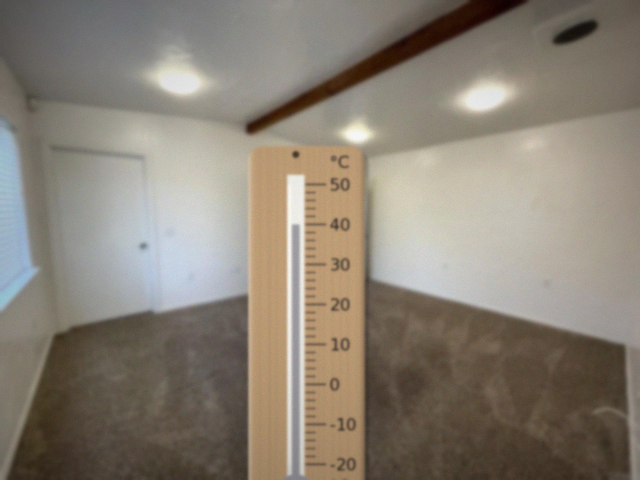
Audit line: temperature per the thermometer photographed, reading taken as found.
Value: 40 °C
